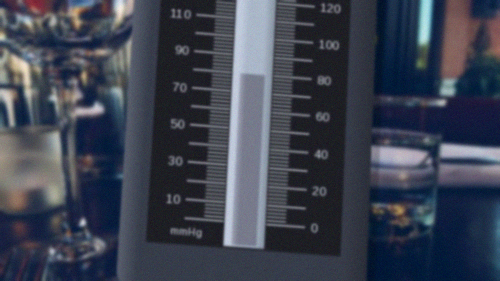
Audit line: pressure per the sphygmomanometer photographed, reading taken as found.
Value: 80 mmHg
